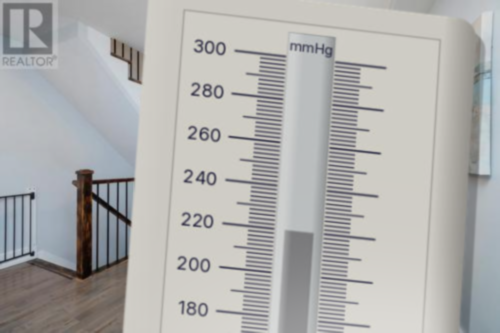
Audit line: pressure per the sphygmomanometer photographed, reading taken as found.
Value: 220 mmHg
